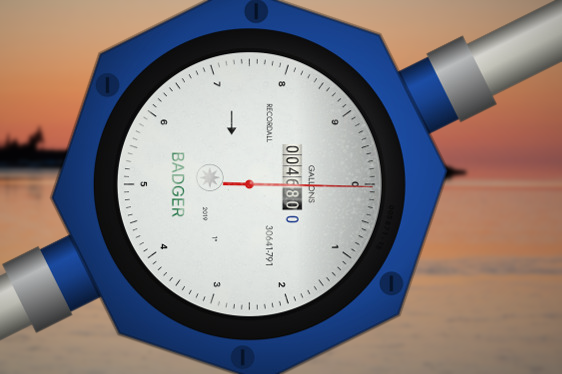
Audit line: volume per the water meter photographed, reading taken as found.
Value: 46800.0 gal
